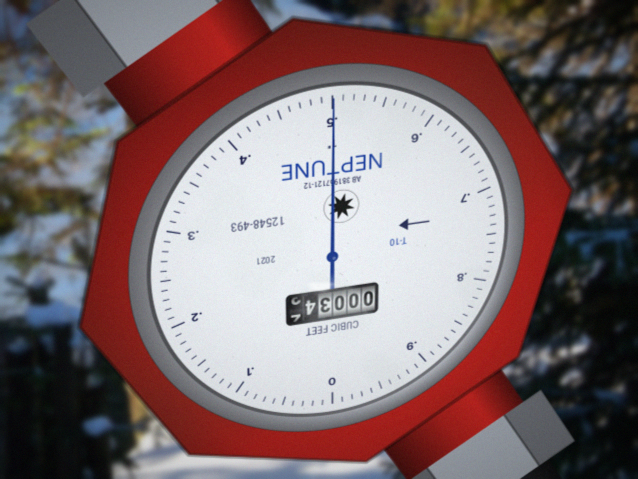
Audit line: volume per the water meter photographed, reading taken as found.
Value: 342.50 ft³
